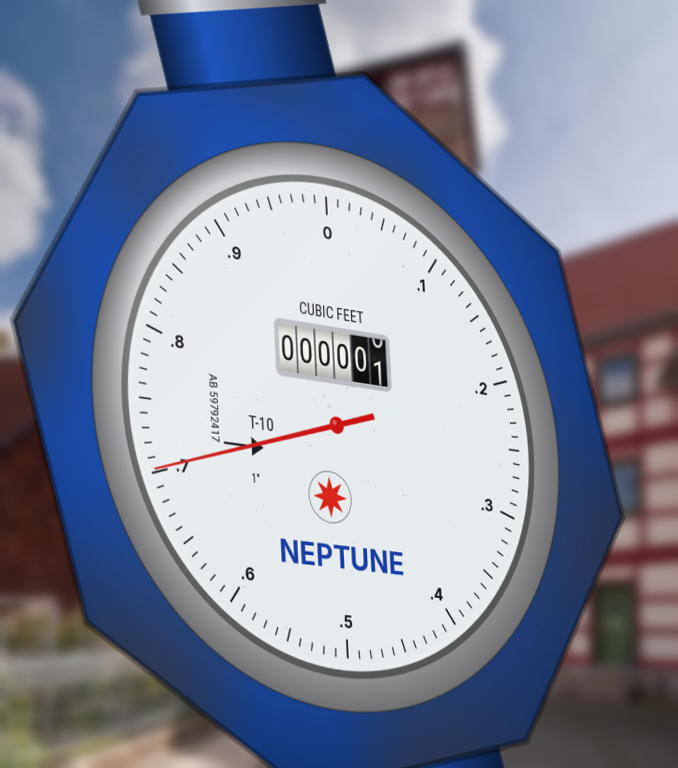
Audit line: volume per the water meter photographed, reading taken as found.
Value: 0.70 ft³
